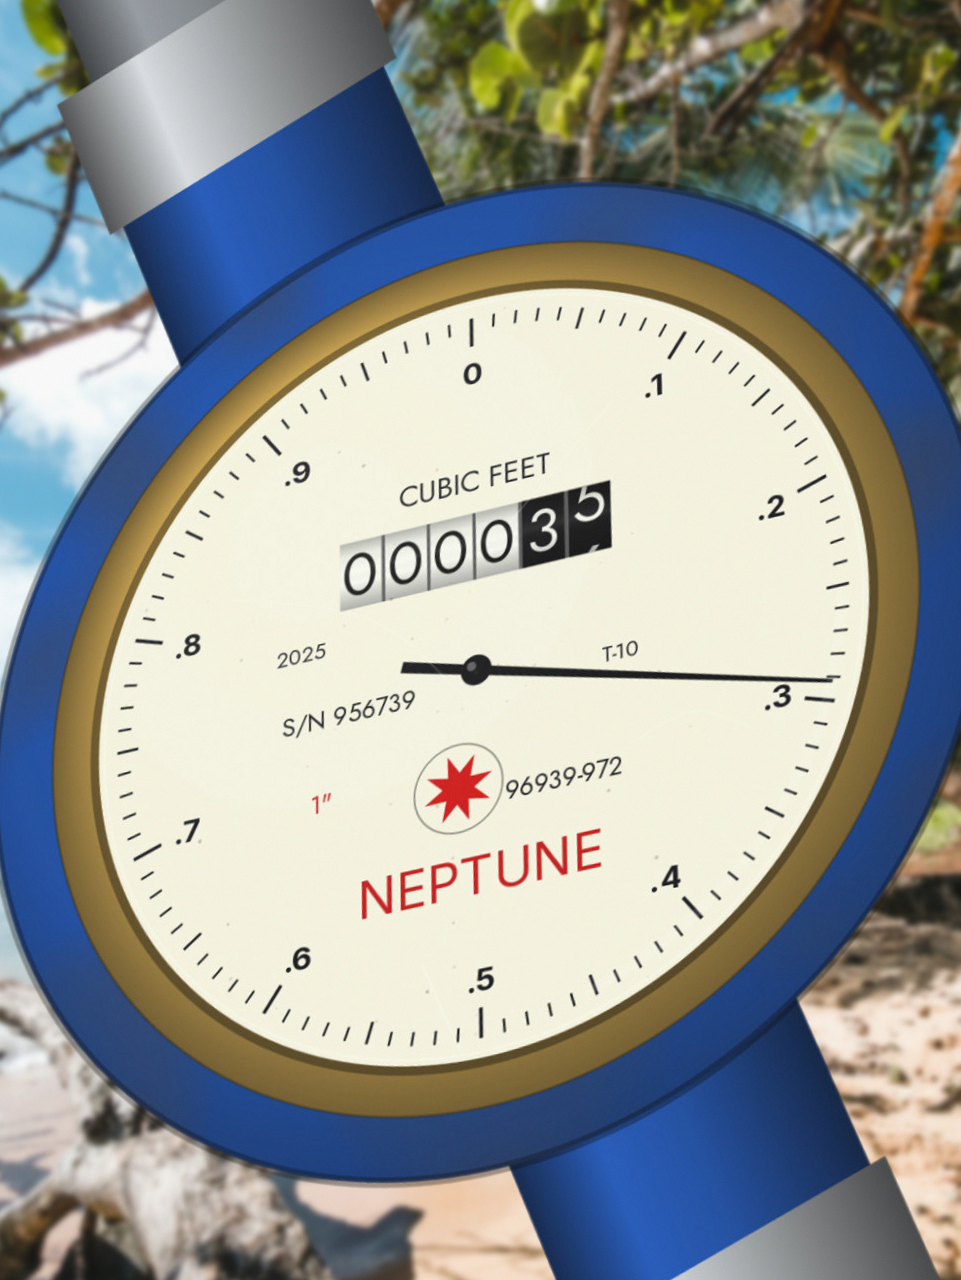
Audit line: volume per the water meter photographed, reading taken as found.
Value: 35.29 ft³
